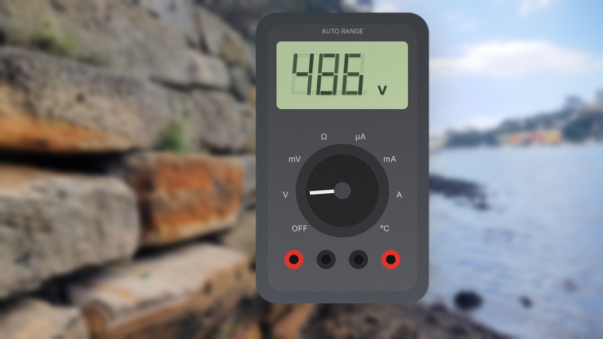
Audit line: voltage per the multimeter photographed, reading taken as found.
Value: 486 V
